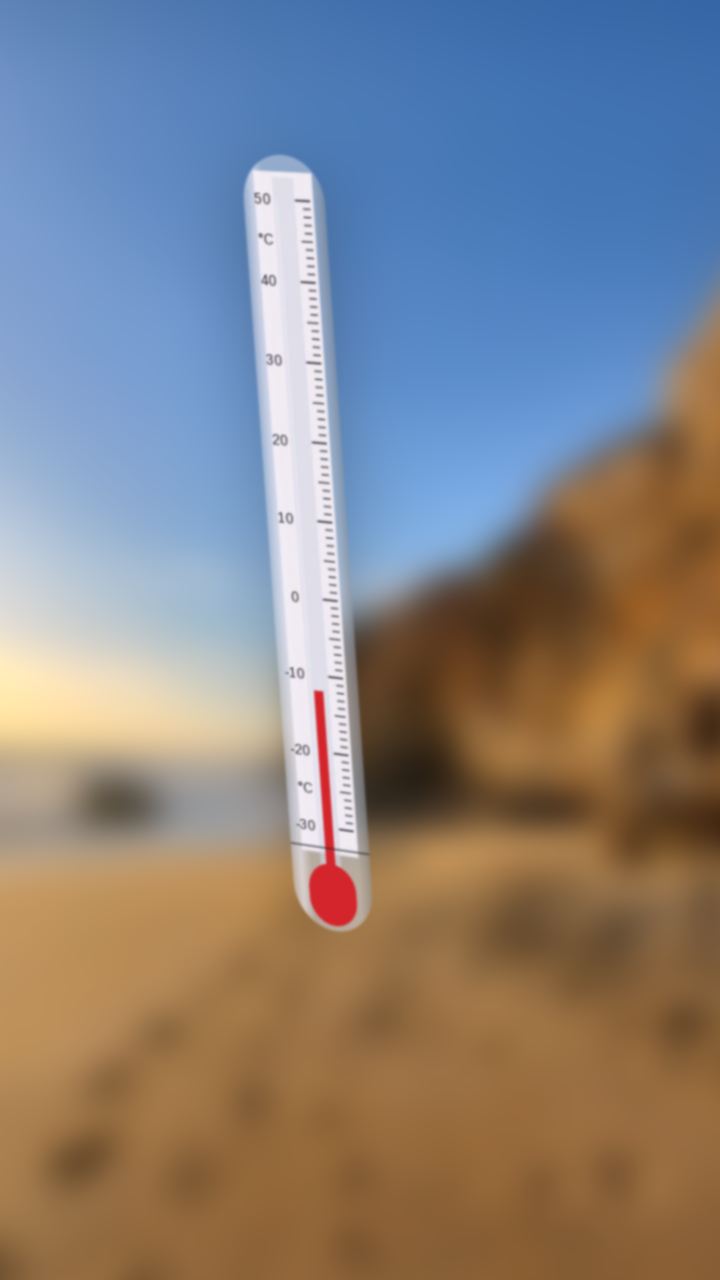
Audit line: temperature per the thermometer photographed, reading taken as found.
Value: -12 °C
